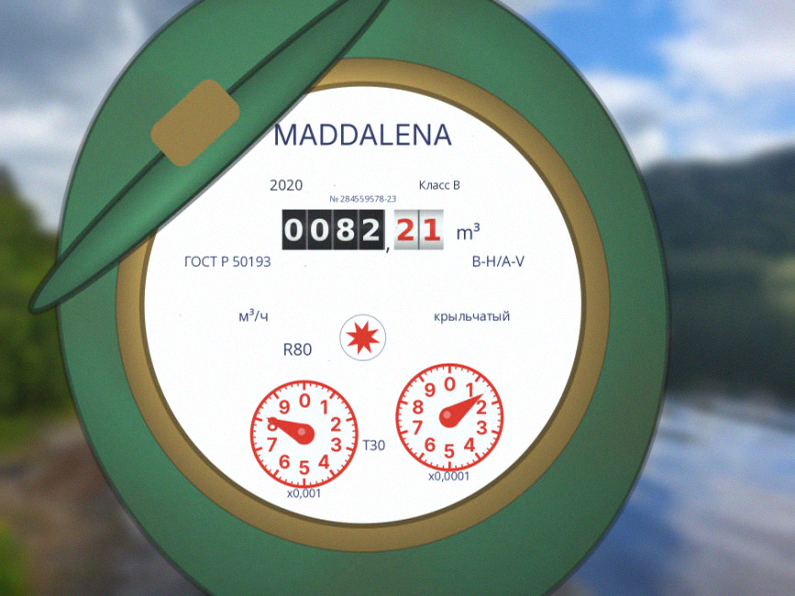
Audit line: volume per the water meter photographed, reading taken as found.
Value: 82.2181 m³
